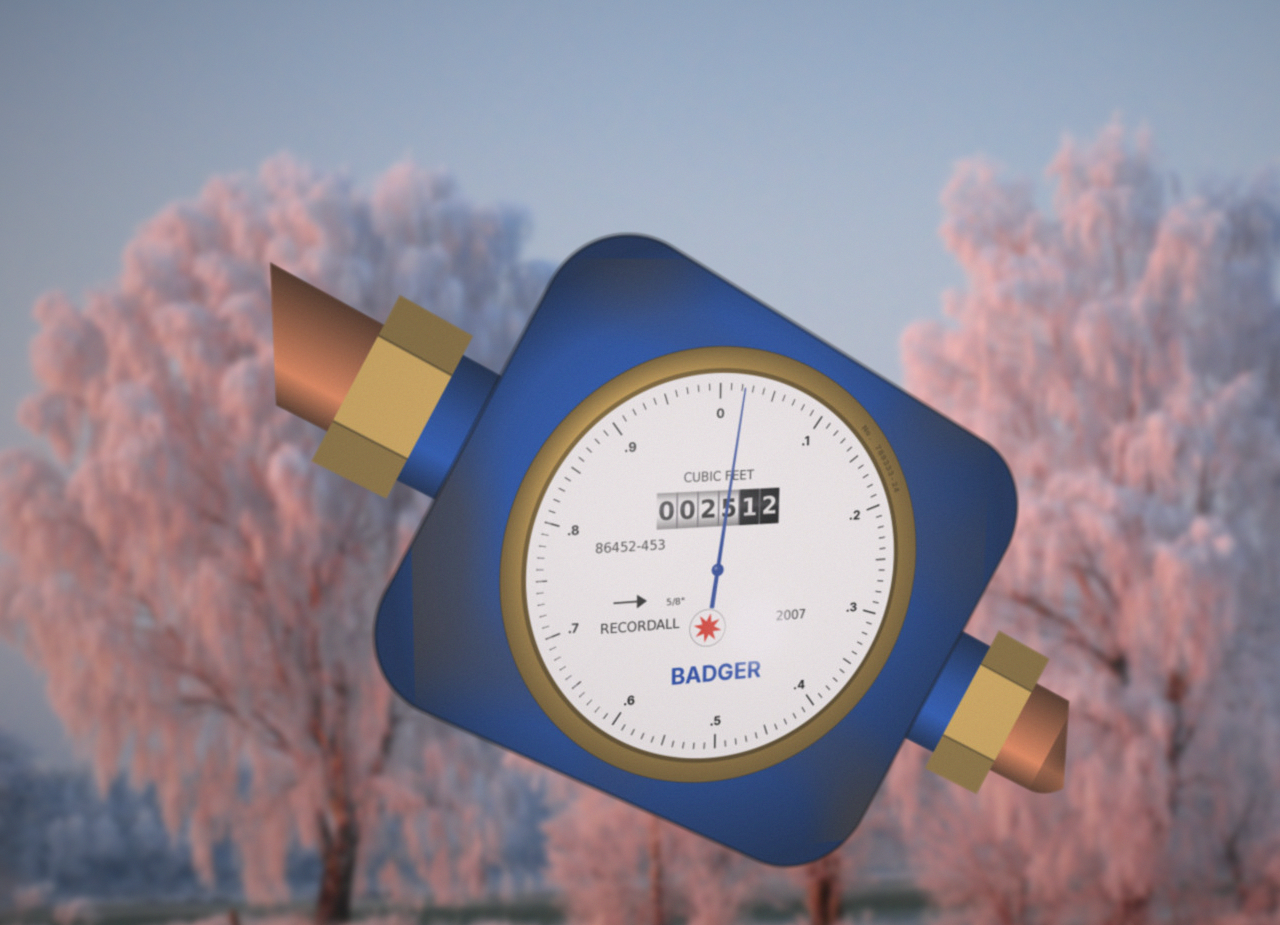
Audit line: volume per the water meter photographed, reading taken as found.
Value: 2512.02 ft³
